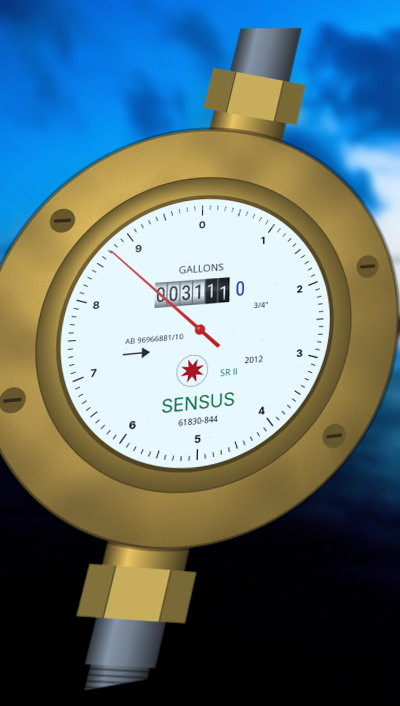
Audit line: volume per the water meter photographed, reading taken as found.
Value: 31108.7 gal
